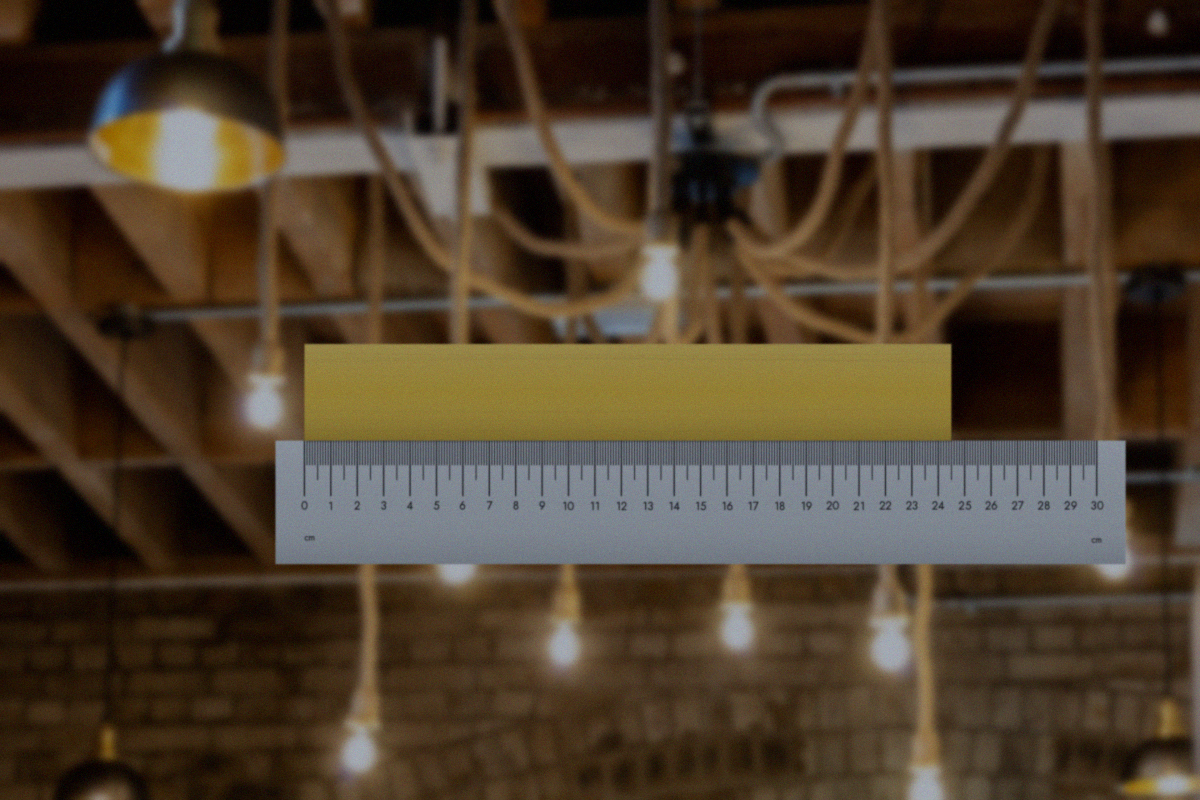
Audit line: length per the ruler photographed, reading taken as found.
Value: 24.5 cm
